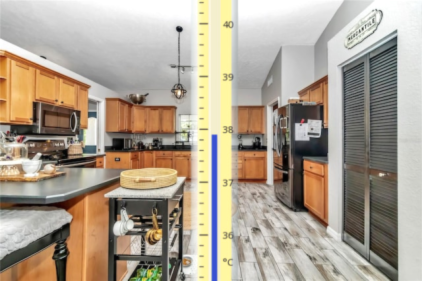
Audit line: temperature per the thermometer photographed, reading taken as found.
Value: 37.9 °C
